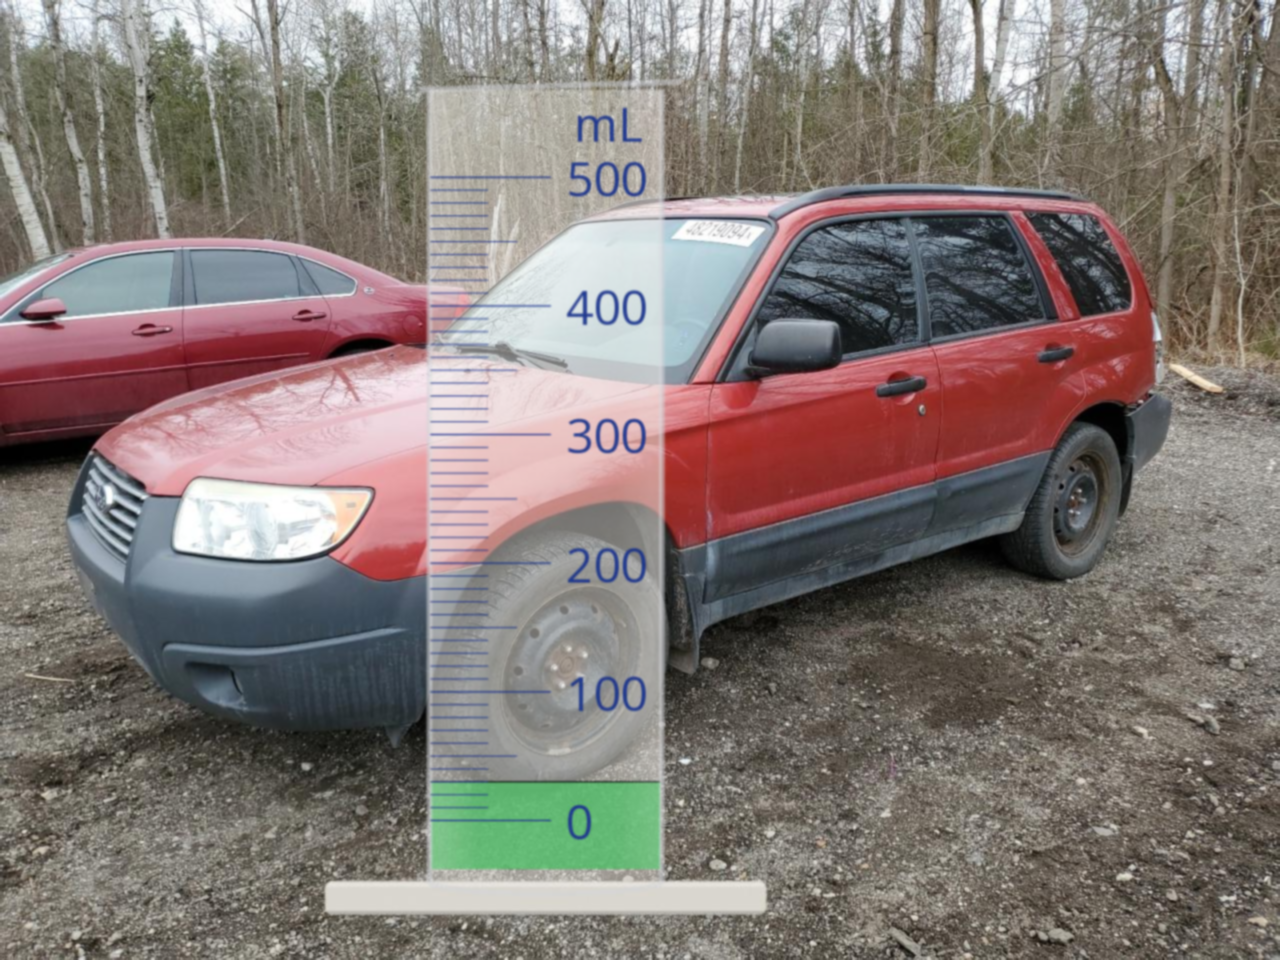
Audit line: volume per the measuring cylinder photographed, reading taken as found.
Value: 30 mL
